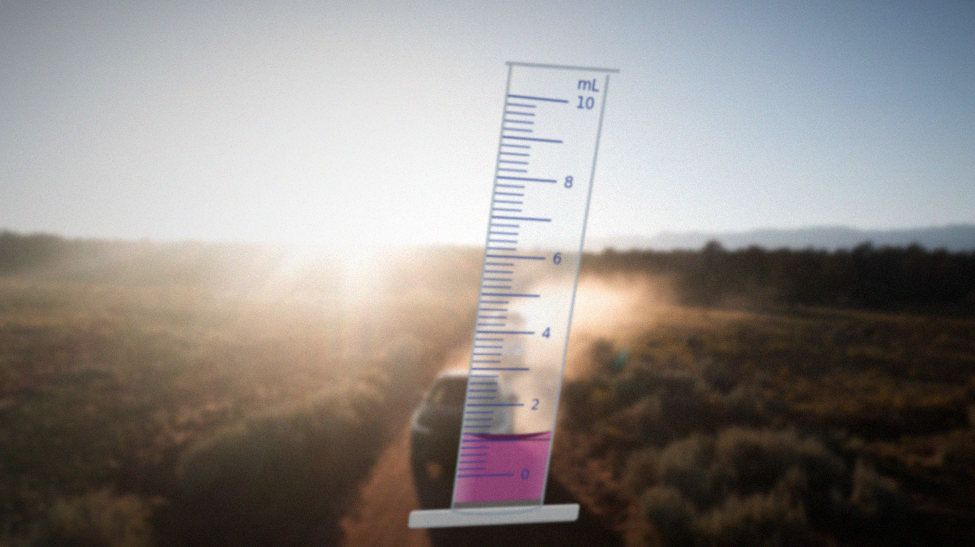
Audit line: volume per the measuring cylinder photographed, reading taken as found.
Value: 1 mL
